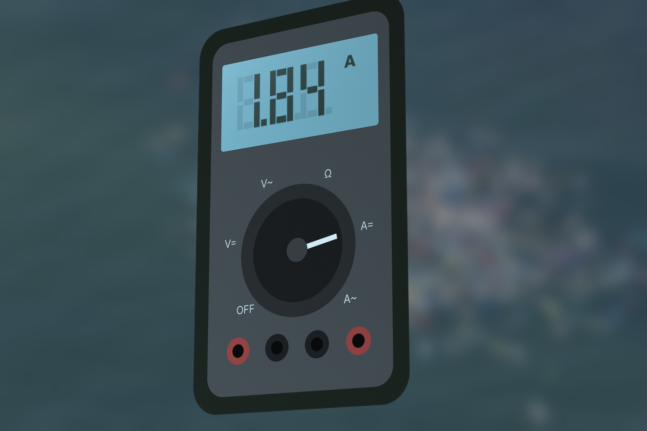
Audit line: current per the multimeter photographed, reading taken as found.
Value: 1.84 A
